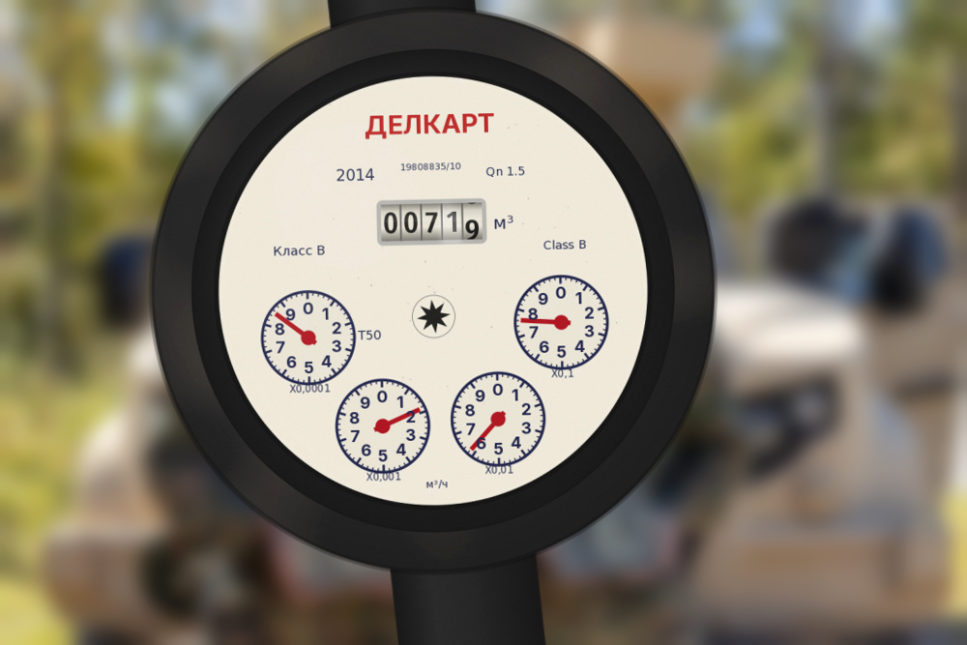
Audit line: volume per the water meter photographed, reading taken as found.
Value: 718.7618 m³
